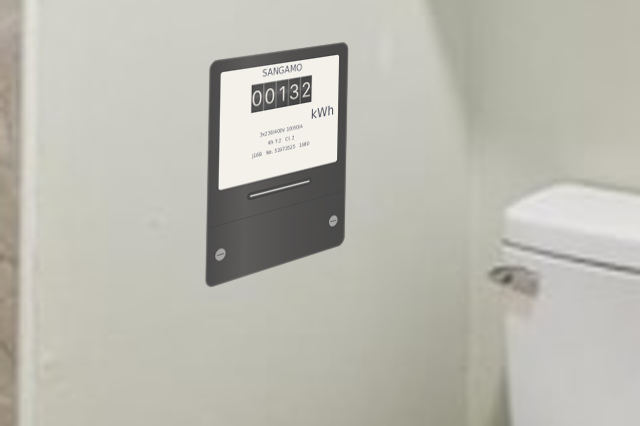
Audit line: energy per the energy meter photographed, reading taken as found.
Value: 132 kWh
